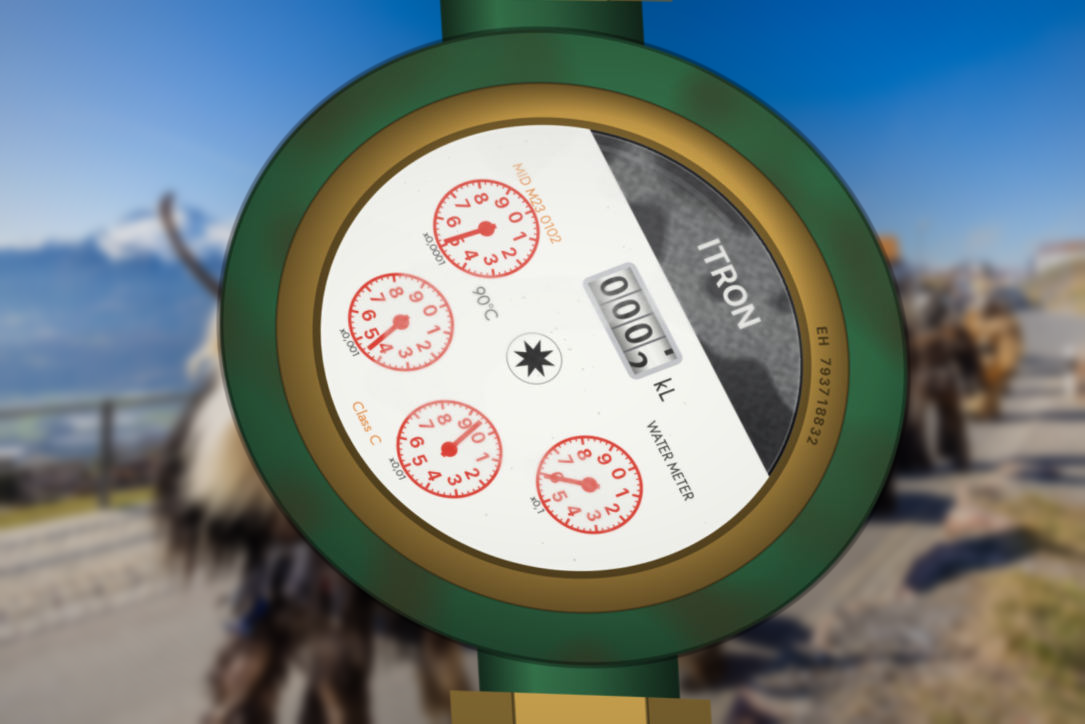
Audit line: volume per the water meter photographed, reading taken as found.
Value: 1.5945 kL
